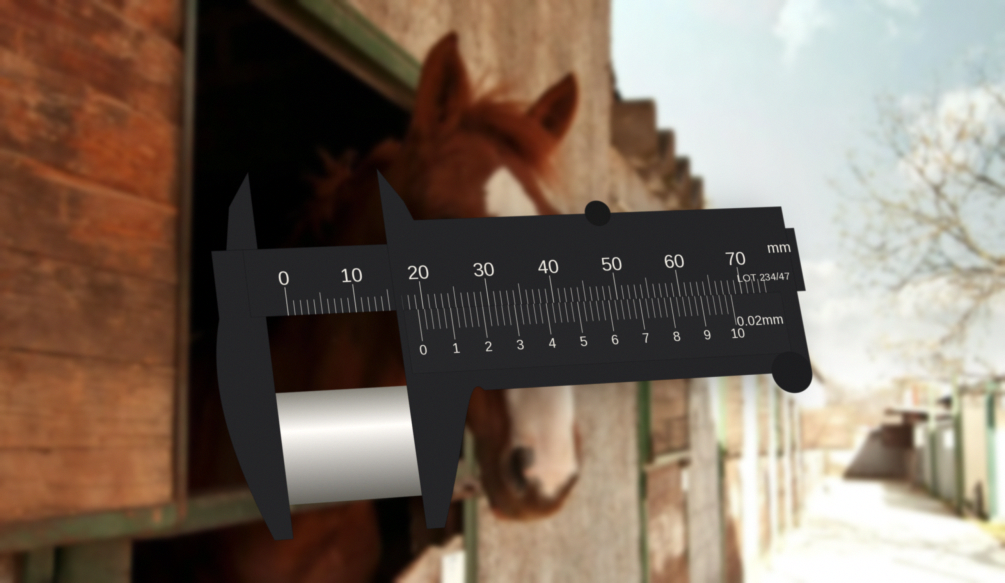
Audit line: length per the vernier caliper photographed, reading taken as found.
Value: 19.2 mm
